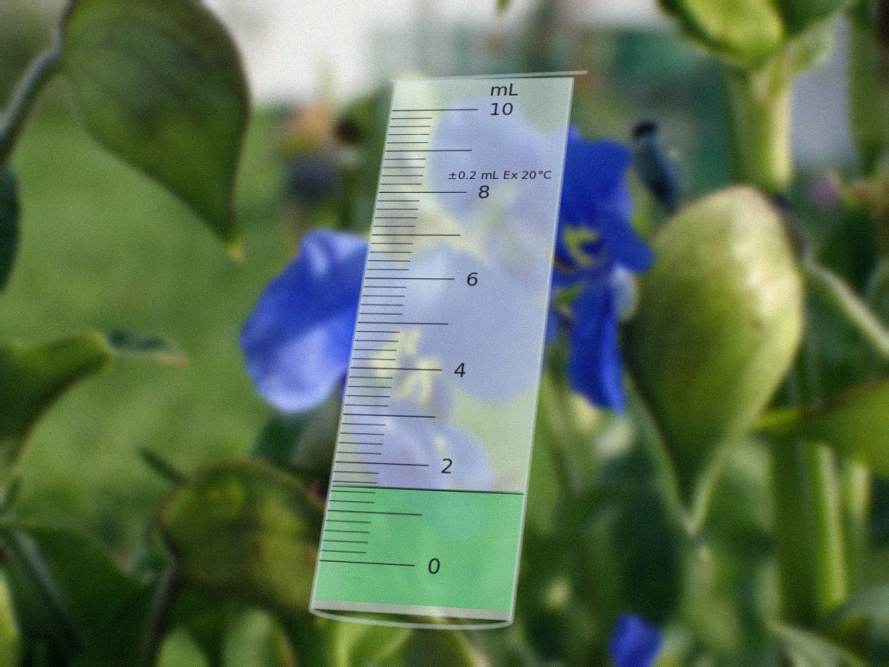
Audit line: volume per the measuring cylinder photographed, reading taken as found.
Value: 1.5 mL
